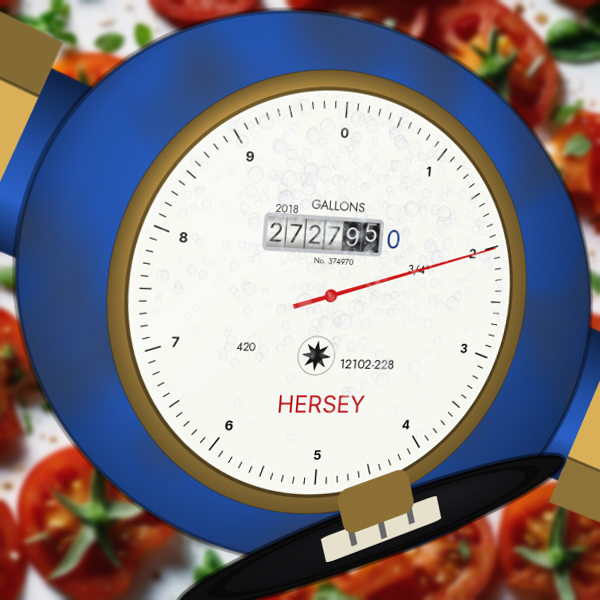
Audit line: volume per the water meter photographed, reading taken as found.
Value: 2727952.0 gal
